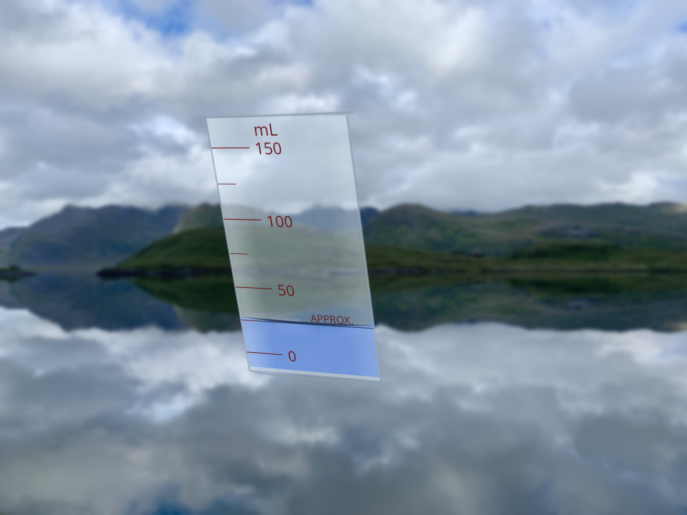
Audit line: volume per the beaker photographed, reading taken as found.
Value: 25 mL
